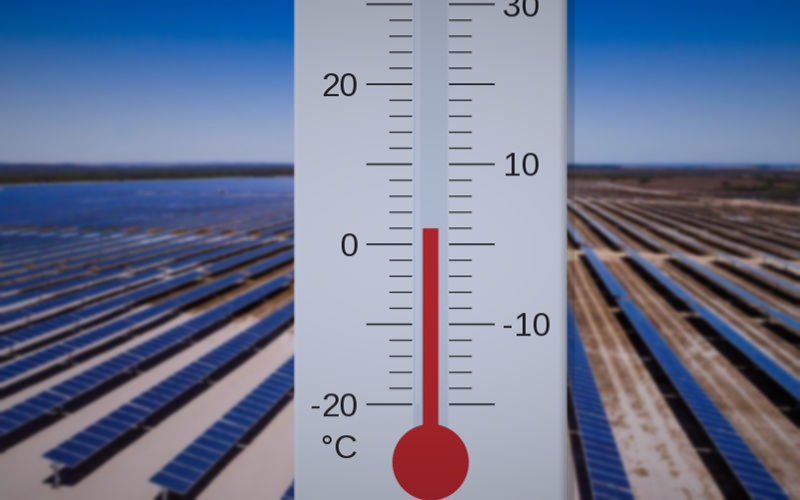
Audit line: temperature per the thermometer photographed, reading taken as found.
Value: 2 °C
